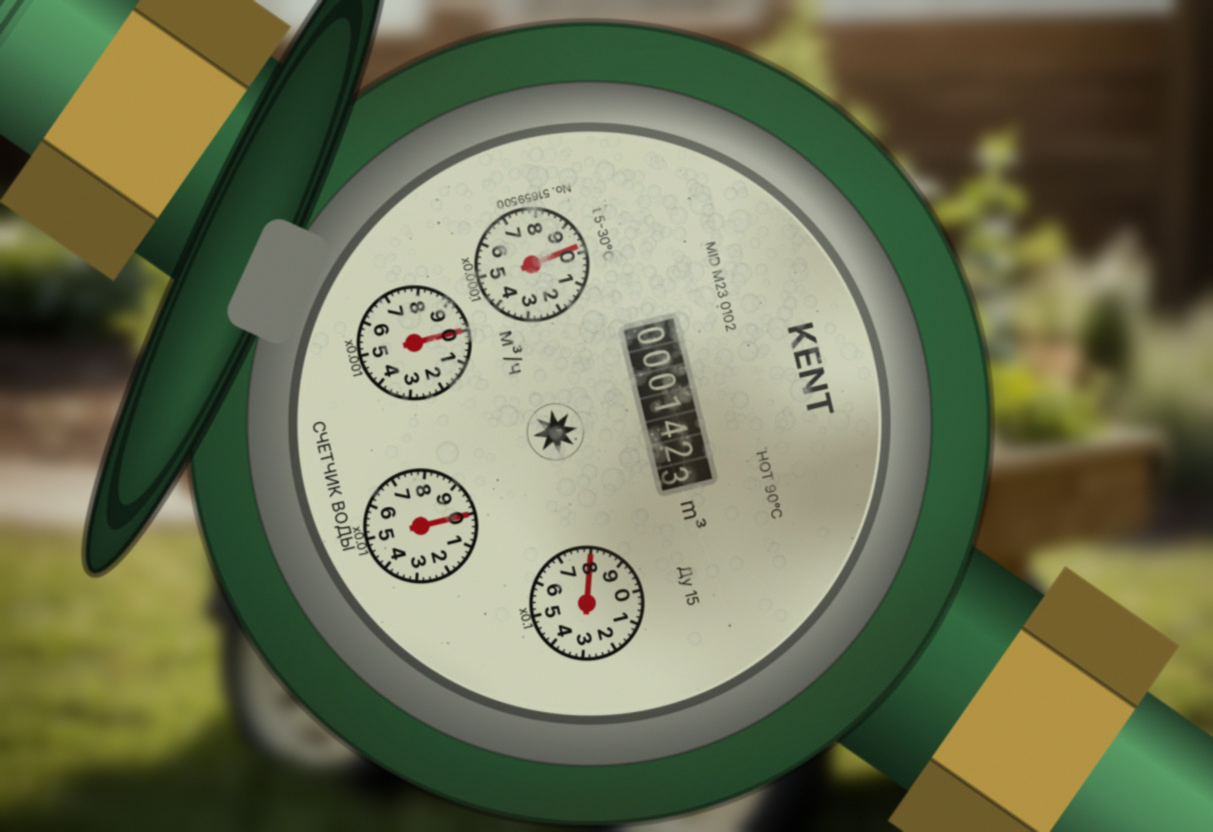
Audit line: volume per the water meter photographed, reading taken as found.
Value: 1422.7999 m³
